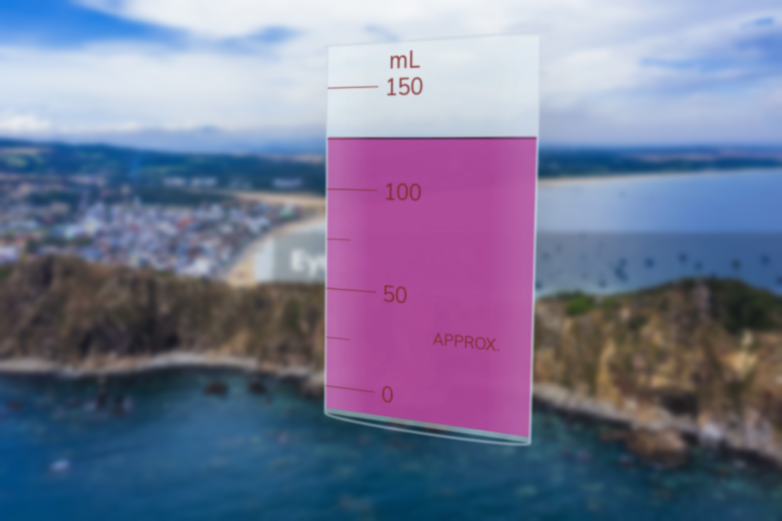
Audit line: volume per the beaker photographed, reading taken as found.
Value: 125 mL
